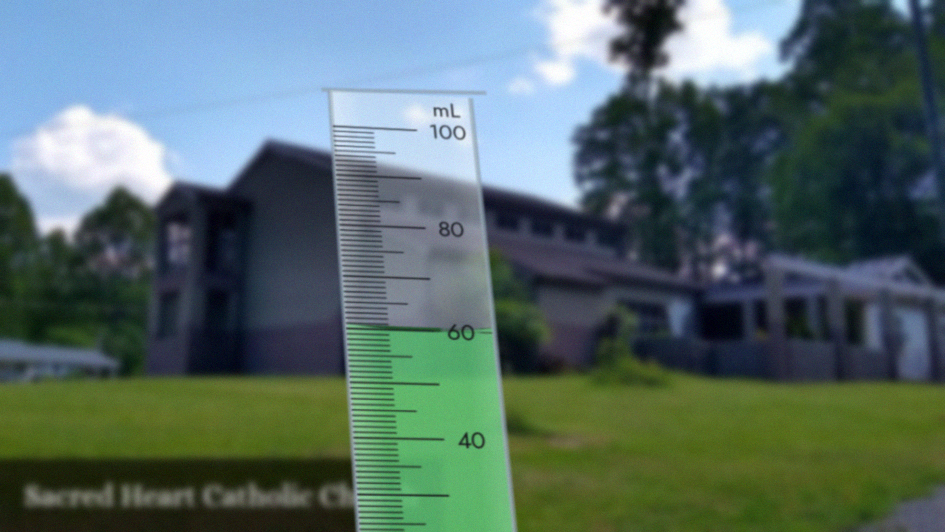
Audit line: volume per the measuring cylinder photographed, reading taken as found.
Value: 60 mL
